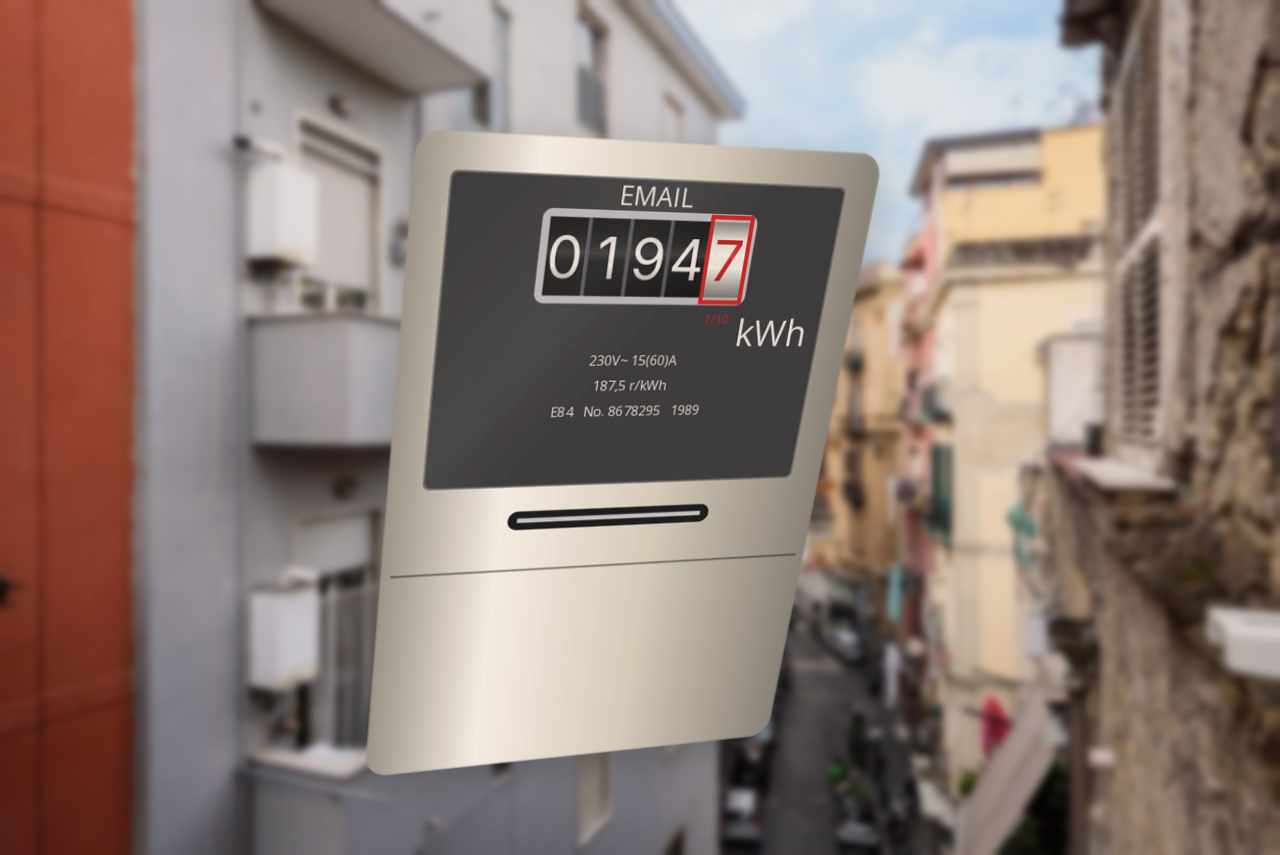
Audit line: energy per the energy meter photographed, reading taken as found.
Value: 194.7 kWh
